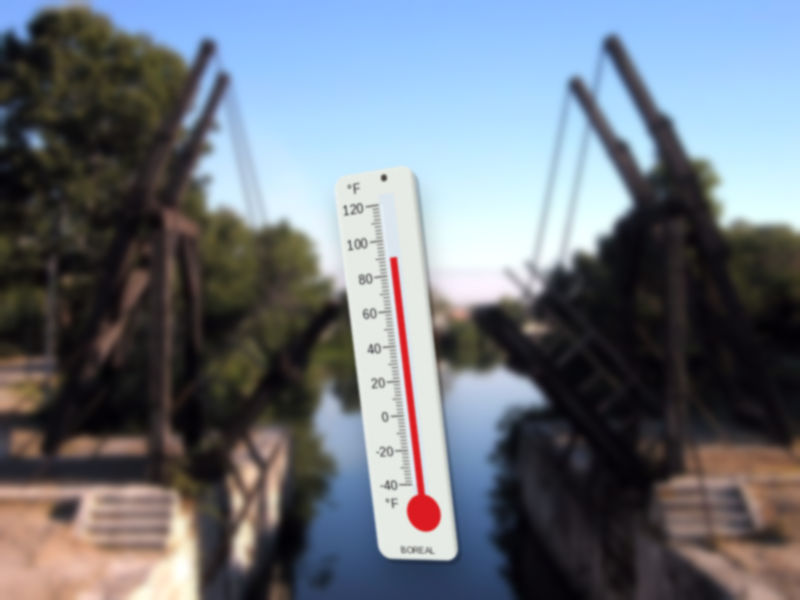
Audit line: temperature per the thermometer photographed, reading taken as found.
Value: 90 °F
